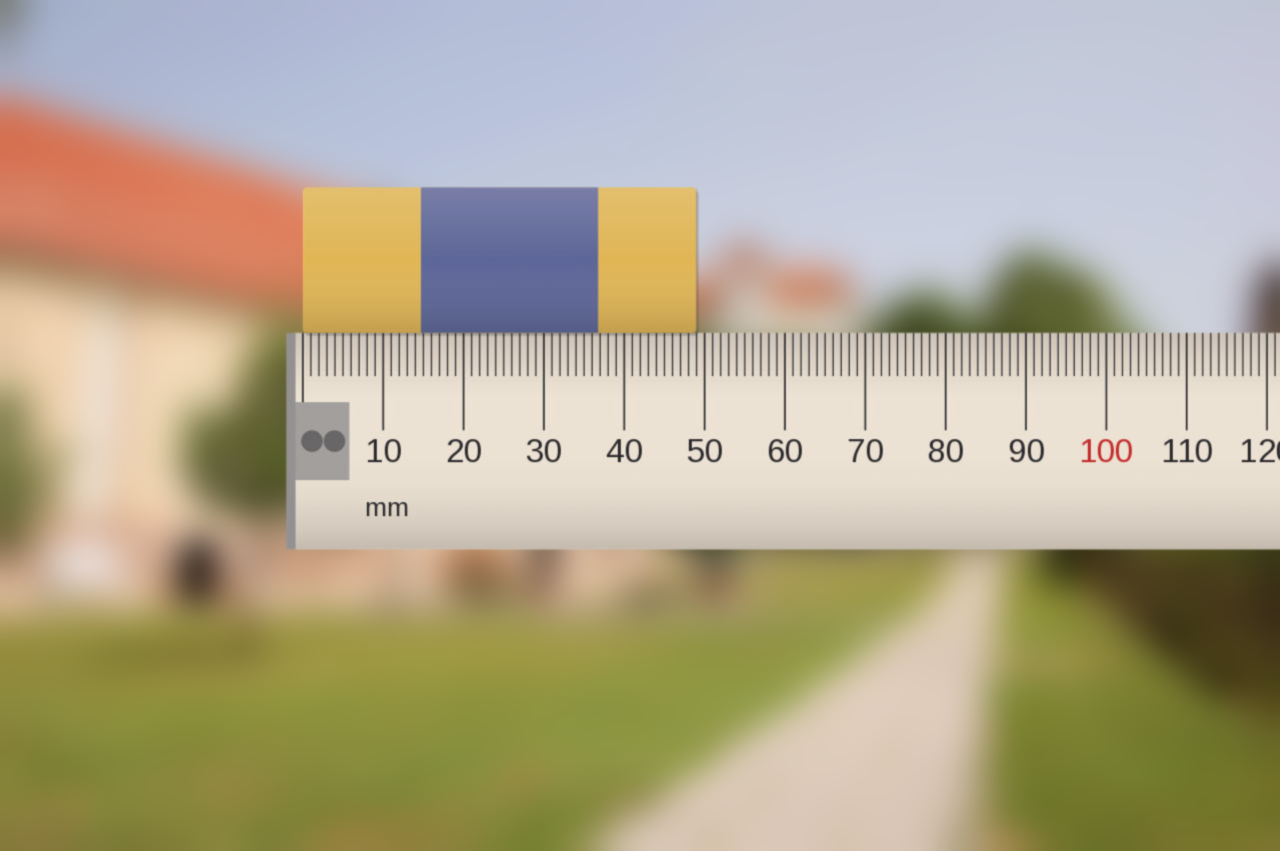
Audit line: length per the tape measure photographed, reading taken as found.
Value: 49 mm
